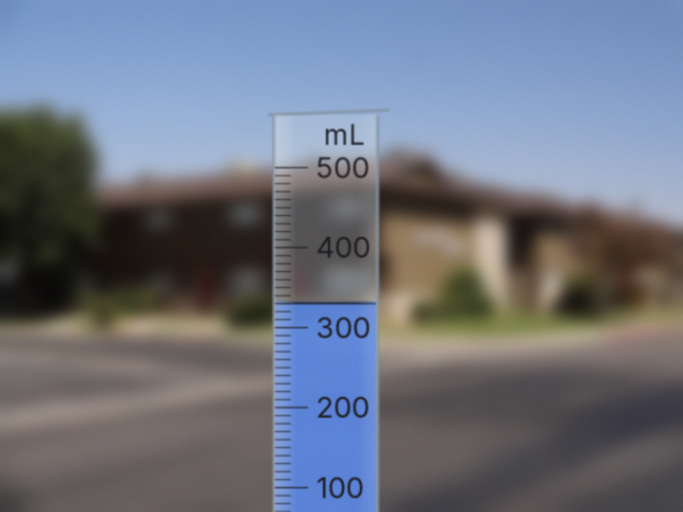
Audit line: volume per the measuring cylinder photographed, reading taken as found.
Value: 330 mL
